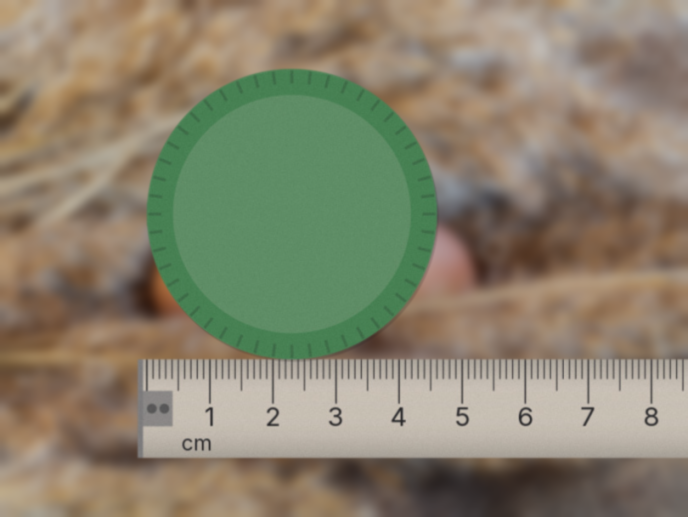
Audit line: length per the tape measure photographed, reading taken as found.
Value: 4.6 cm
